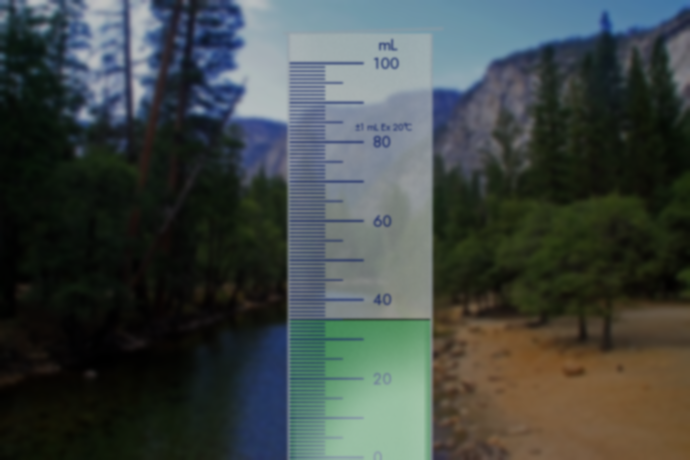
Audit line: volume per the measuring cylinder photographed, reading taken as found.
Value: 35 mL
